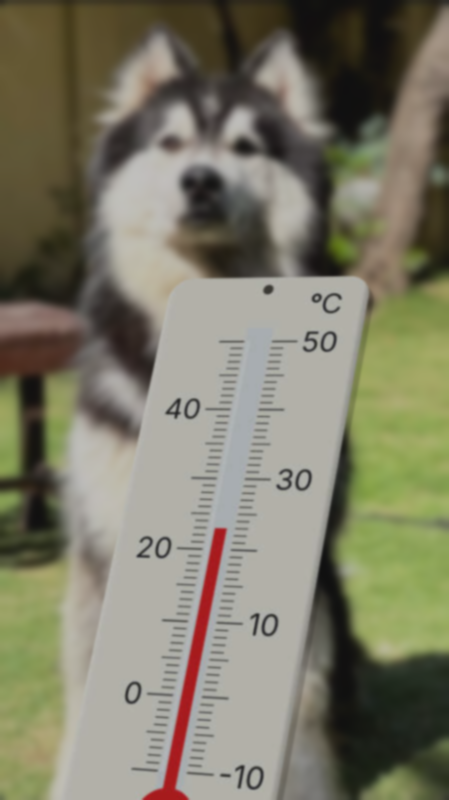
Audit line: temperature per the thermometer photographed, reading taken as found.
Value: 23 °C
